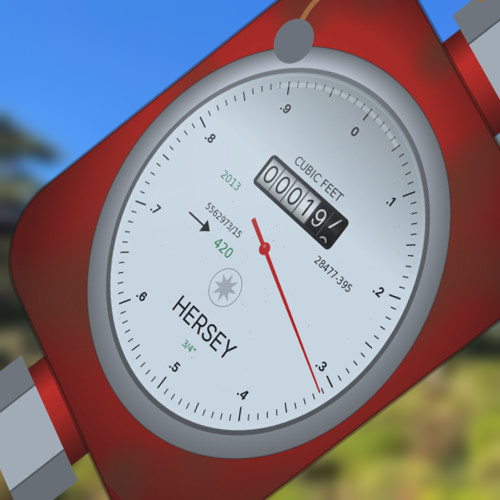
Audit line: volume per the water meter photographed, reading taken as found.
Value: 197.31 ft³
